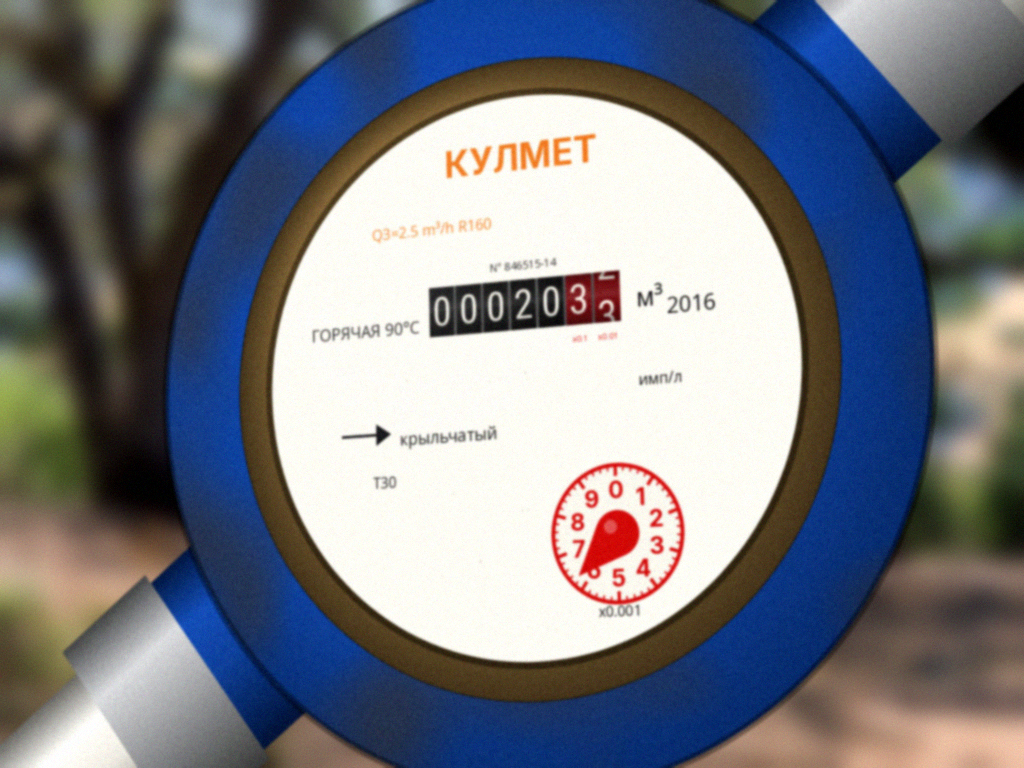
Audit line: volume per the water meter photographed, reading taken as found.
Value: 20.326 m³
